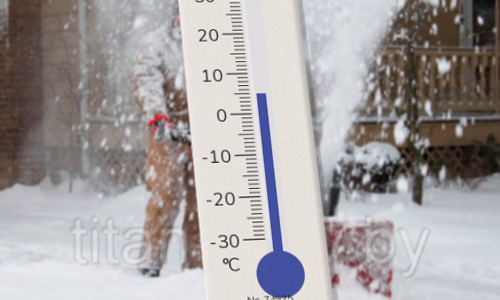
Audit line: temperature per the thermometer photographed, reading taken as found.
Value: 5 °C
